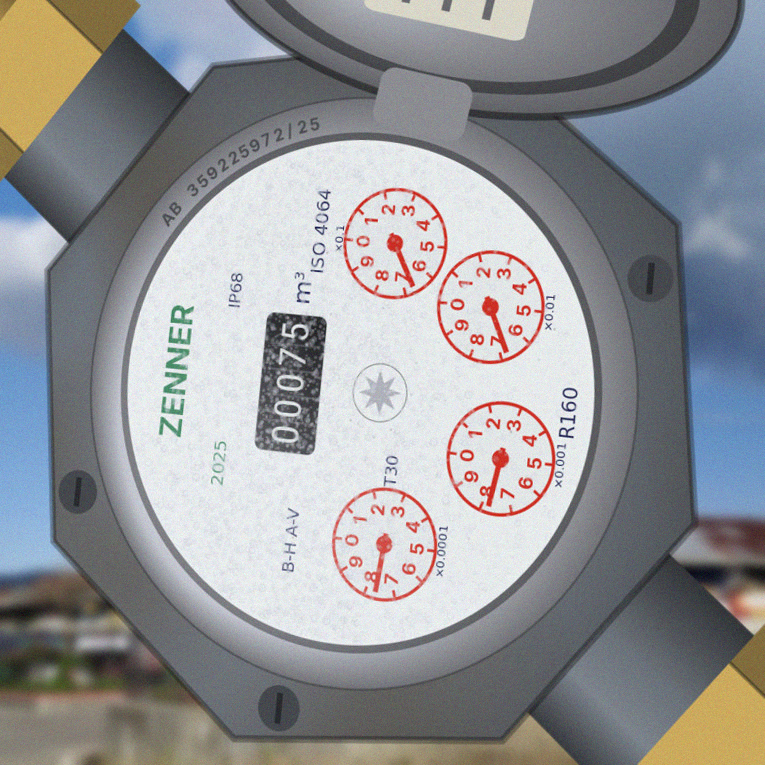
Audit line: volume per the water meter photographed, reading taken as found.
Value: 75.6677 m³
